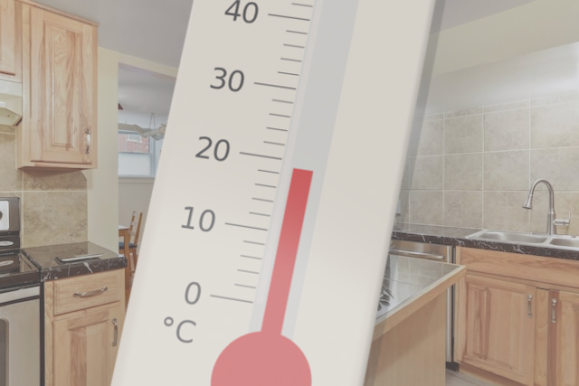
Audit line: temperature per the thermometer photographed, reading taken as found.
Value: 19 °C
